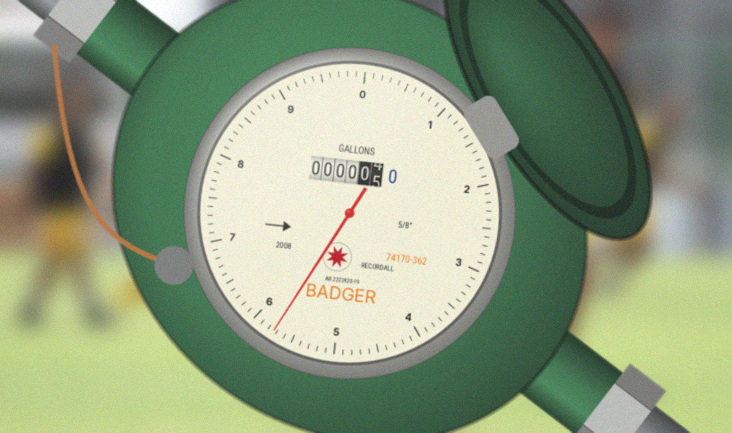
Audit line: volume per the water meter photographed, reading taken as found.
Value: 45.7 gal
